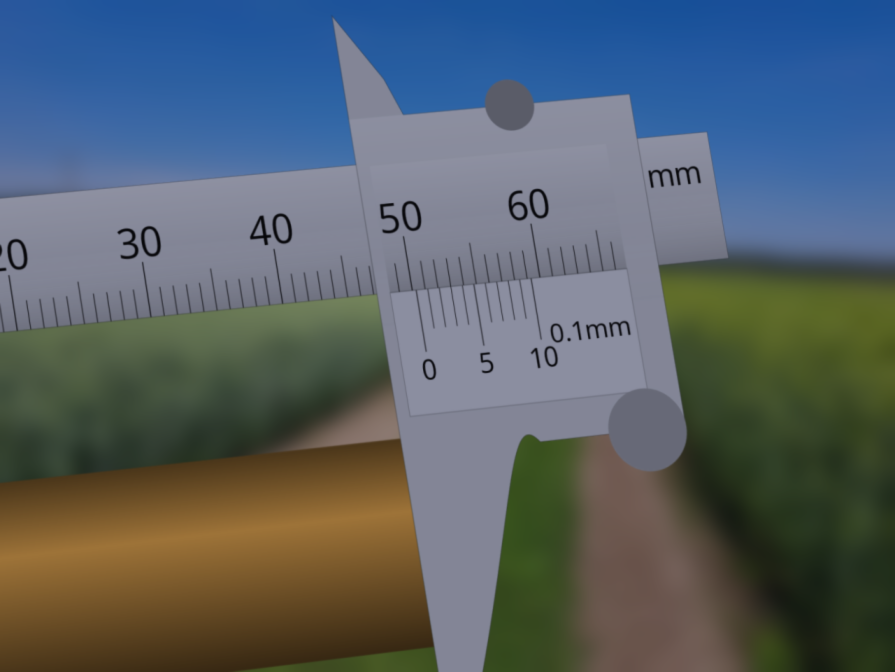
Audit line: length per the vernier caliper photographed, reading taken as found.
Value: 50.3 mm
